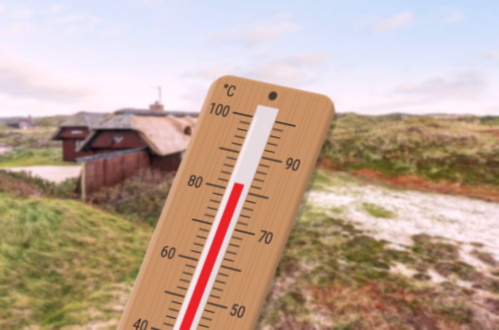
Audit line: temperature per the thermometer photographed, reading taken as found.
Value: 82 °C
